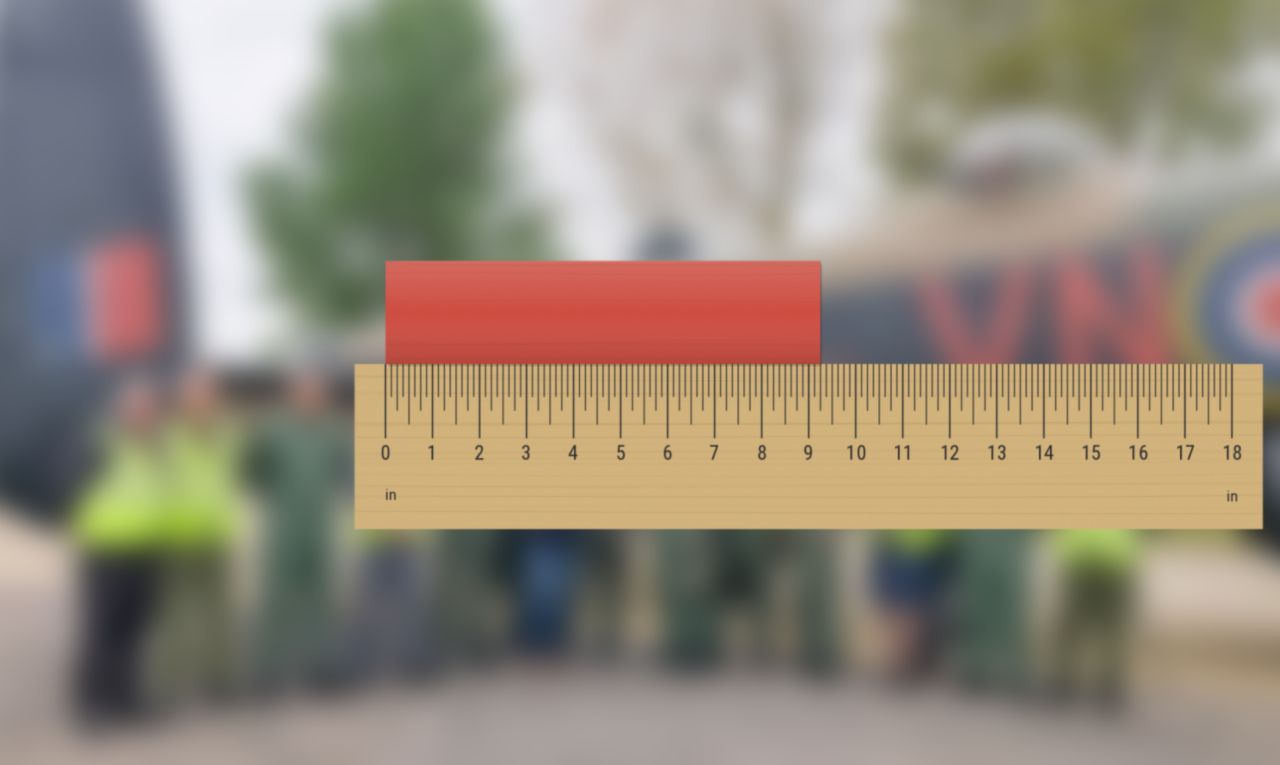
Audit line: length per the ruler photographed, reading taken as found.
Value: 9.25 in
